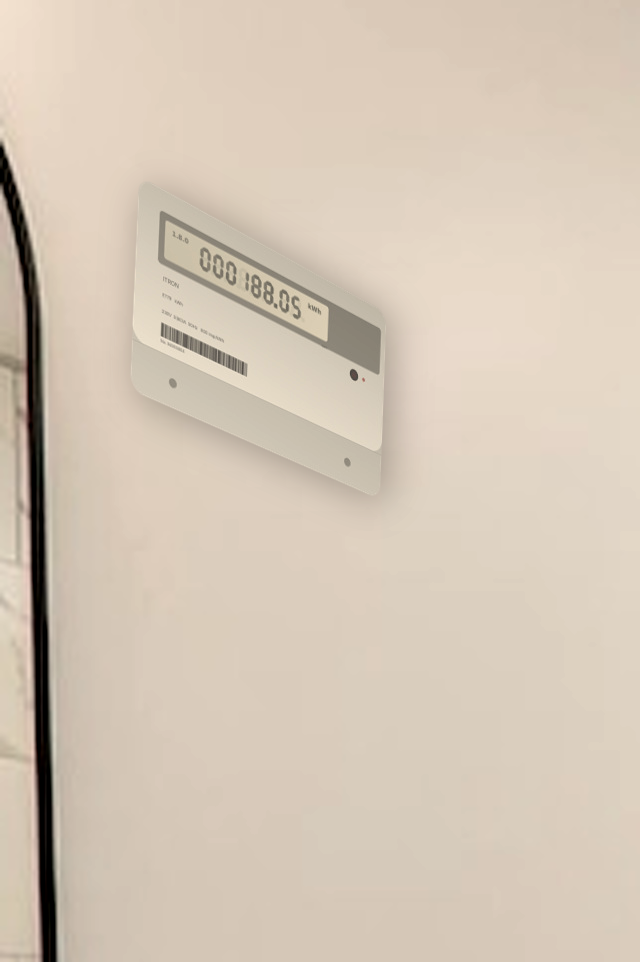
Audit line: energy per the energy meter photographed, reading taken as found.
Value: 188.05 kWh
